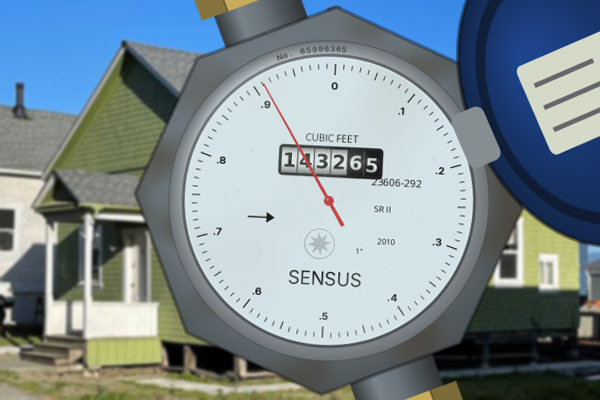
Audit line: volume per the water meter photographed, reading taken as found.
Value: 143264.91 ft³
